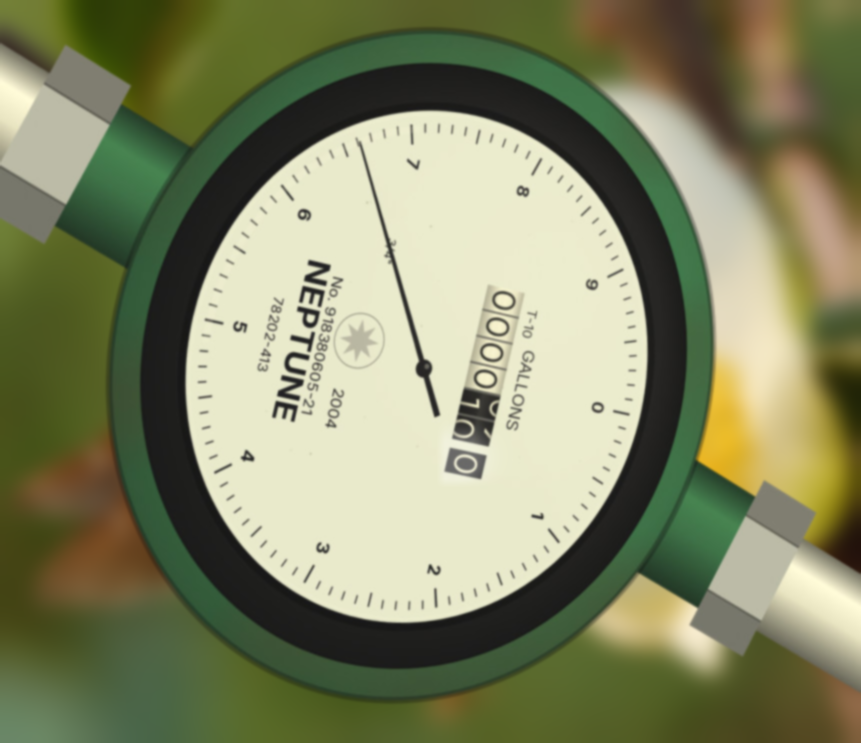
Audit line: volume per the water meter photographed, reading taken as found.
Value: 96.6 gal
